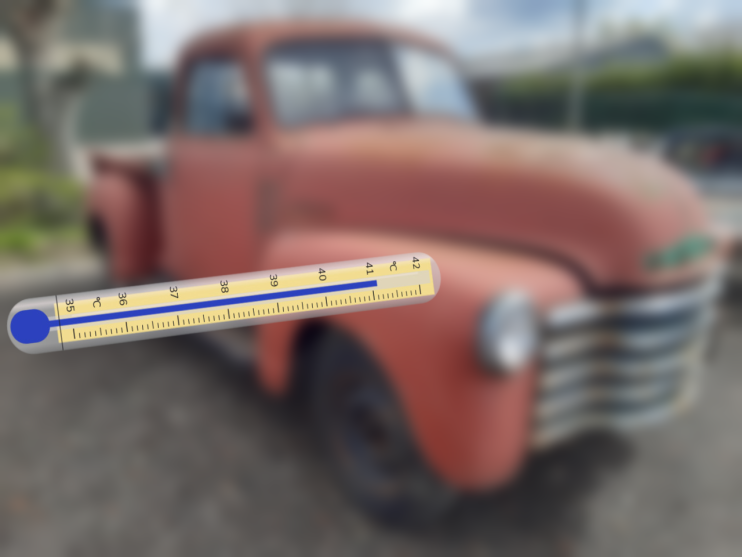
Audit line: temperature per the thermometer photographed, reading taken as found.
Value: 41.1 °C
